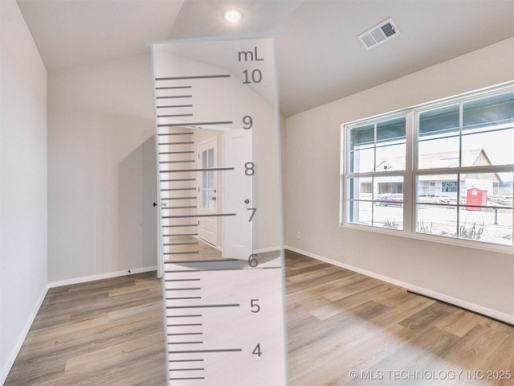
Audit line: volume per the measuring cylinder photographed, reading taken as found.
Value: 5.8 mL
